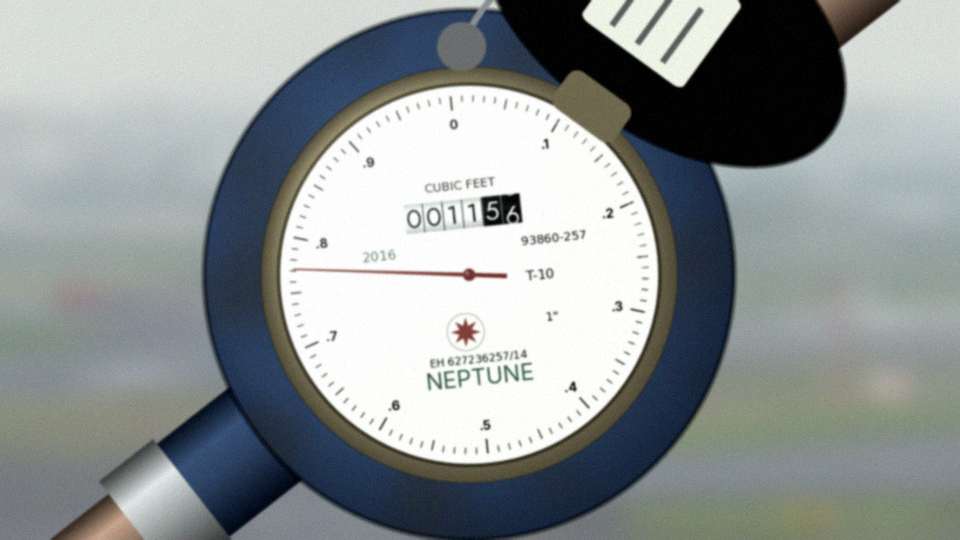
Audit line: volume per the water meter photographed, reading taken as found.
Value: 1155.77 ft³
